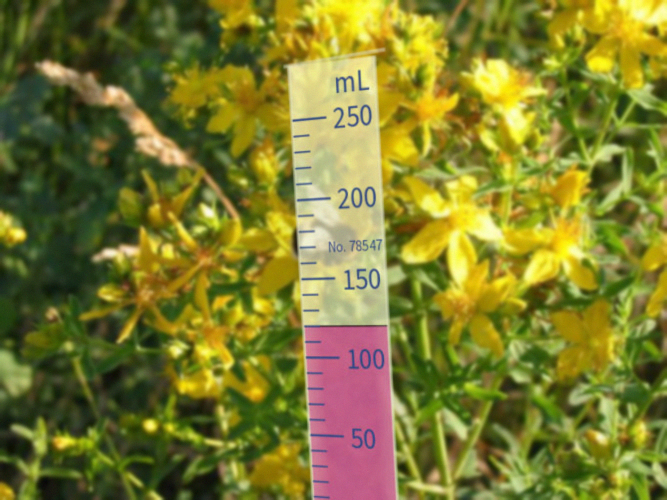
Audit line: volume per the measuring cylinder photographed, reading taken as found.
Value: 120 mL
